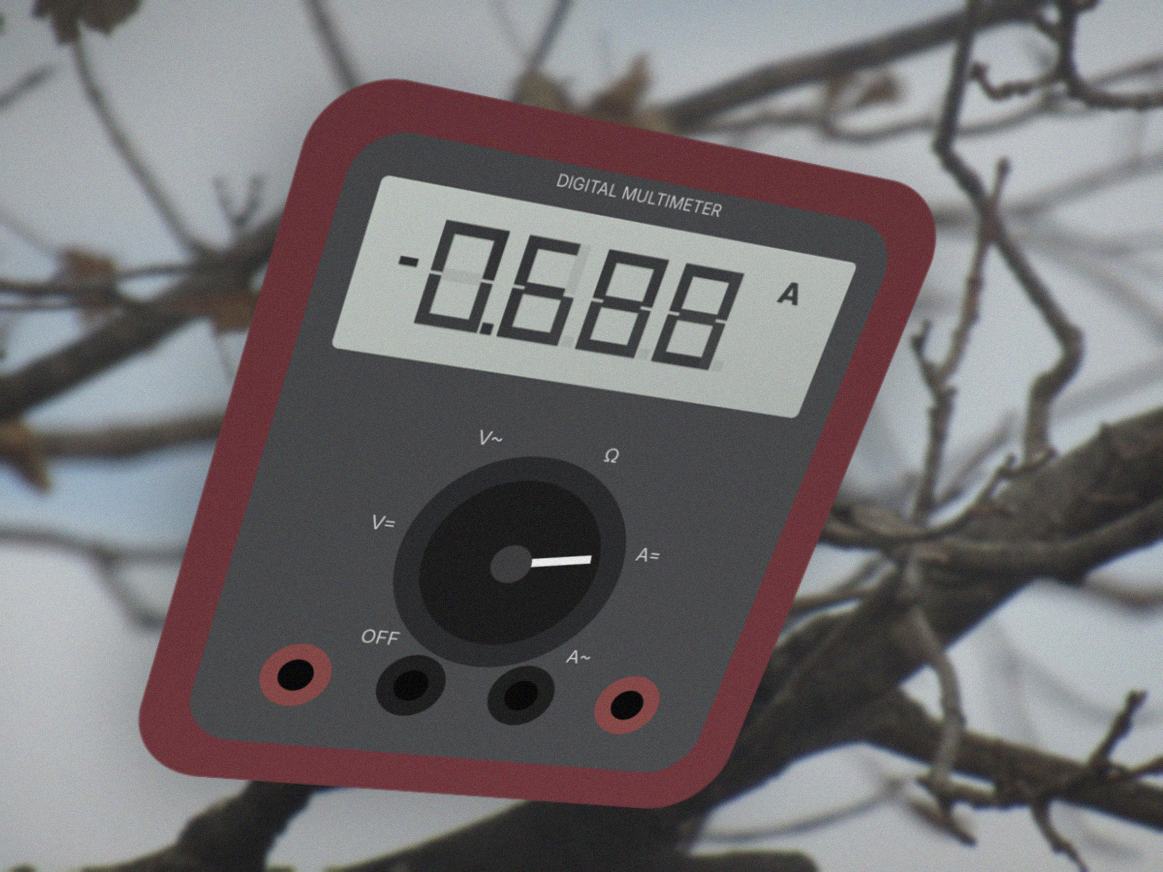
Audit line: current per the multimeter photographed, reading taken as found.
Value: -0.688 A
